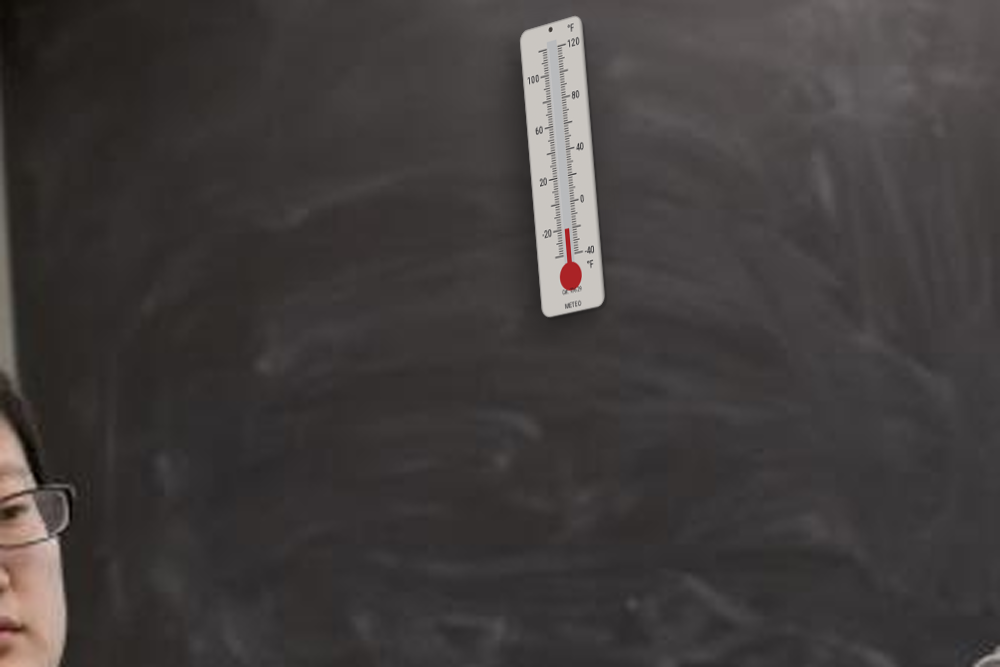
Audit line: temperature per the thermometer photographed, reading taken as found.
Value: -20 °F
